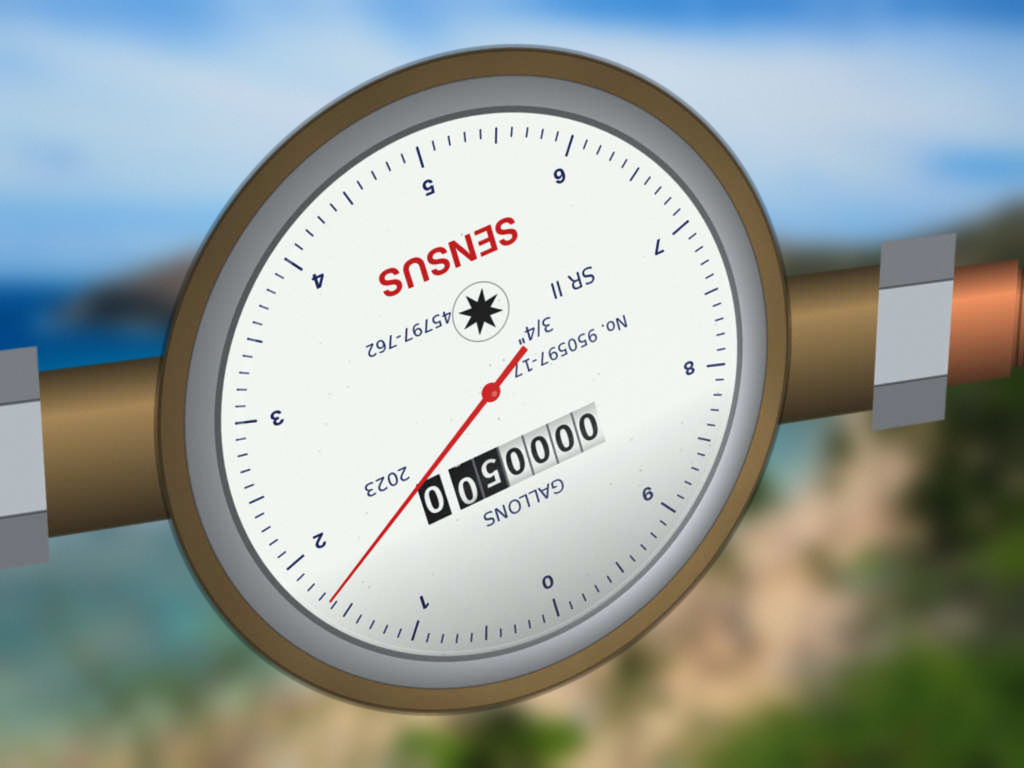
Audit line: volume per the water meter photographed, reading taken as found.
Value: 501.6 gal
